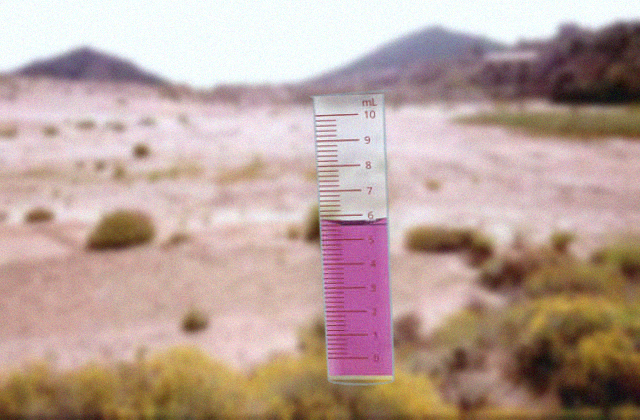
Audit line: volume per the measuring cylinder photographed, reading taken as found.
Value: 5.6 mL
